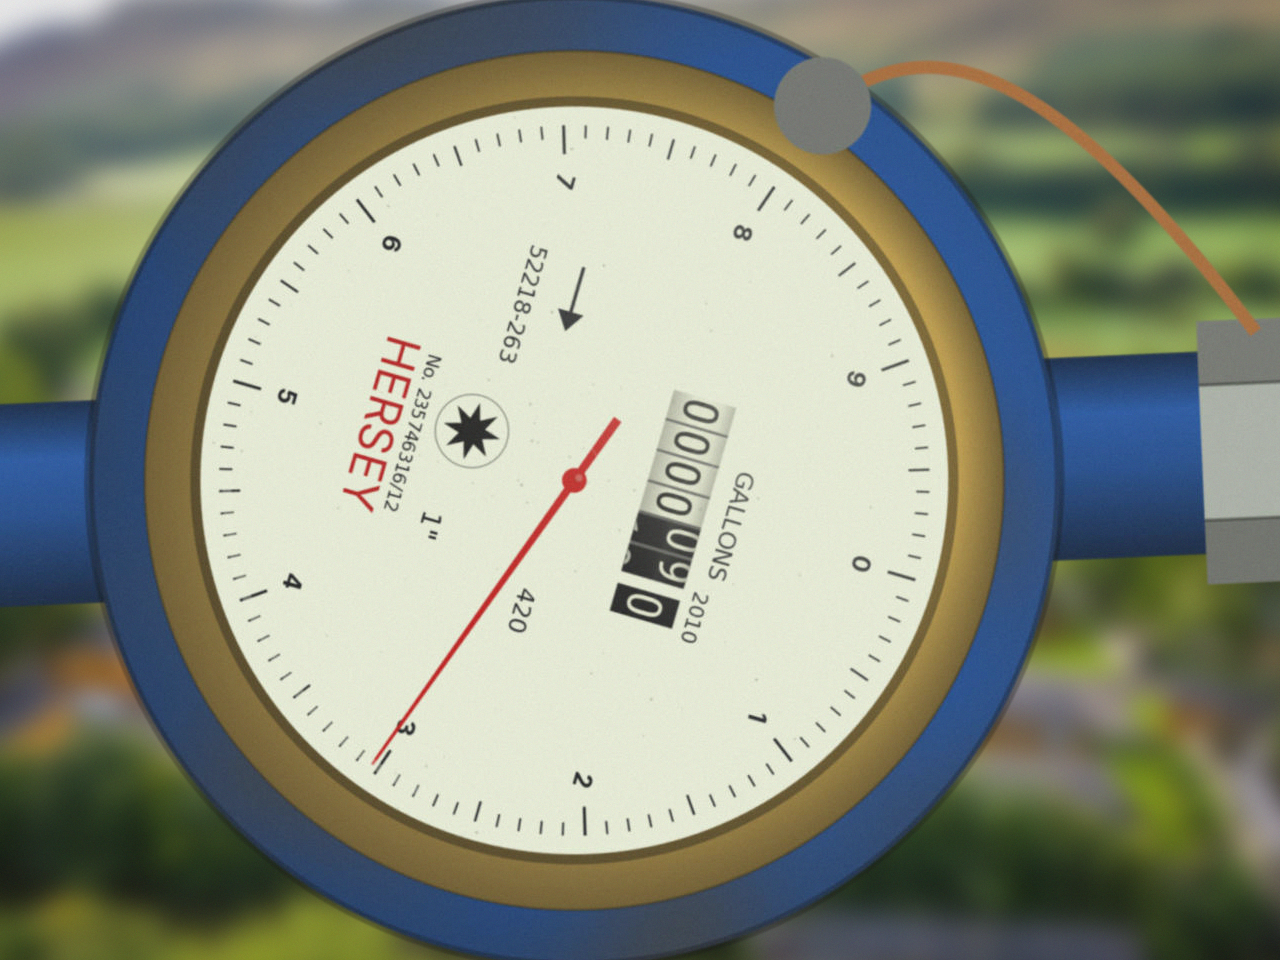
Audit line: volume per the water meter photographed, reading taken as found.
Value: 93.0 gal
